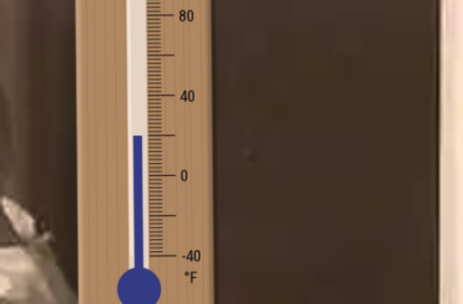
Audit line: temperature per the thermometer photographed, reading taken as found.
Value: 20 °F
